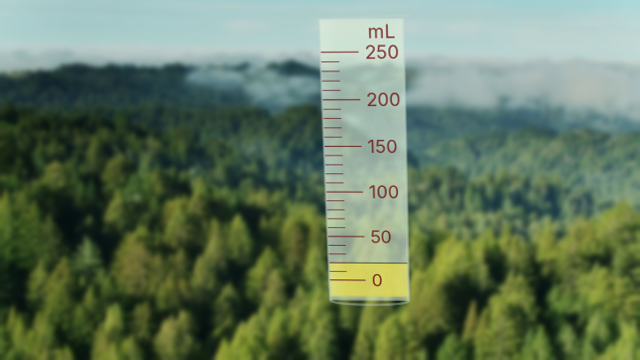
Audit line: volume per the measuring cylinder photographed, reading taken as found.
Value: 20 mL
